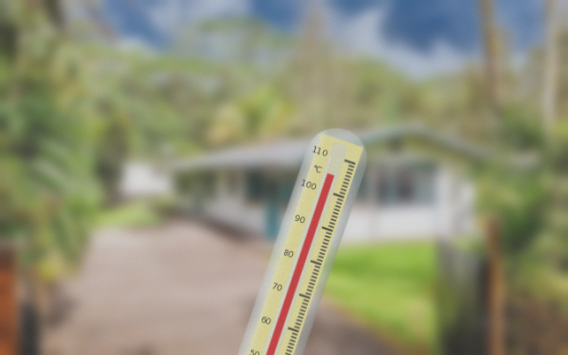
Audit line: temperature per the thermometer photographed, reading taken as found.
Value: 105 °C
